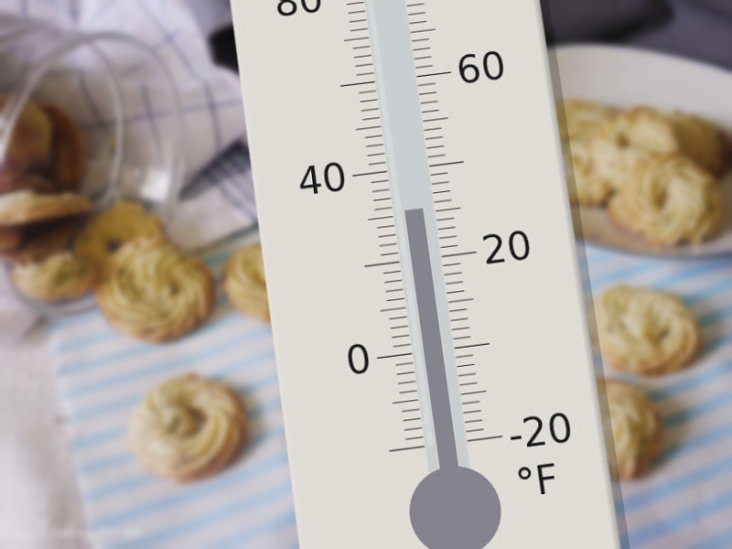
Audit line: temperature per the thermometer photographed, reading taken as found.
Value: 31 °F
